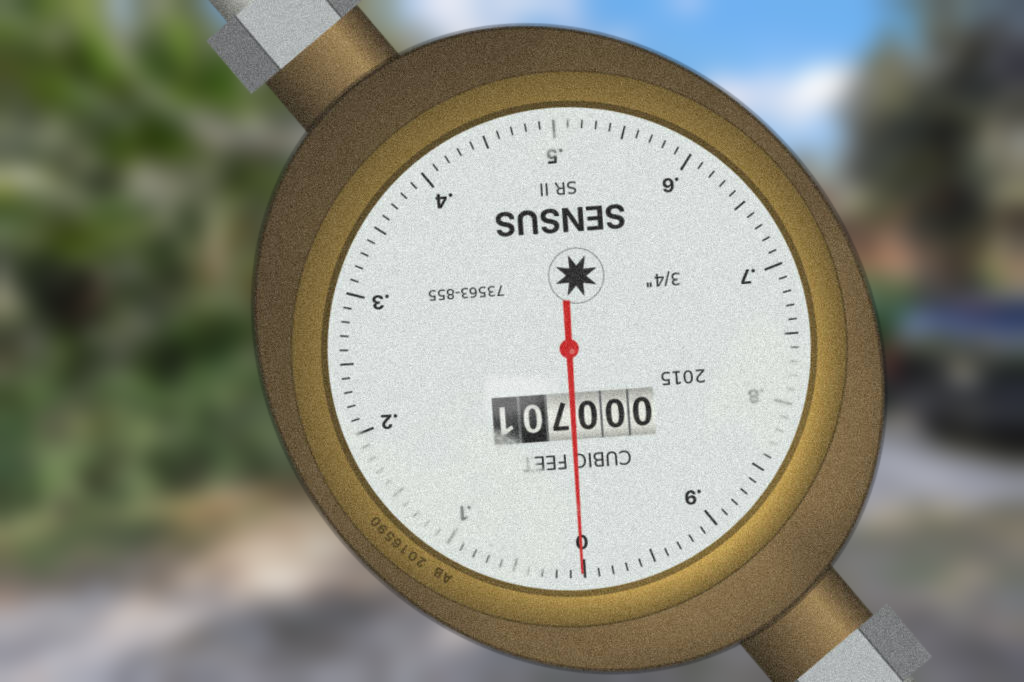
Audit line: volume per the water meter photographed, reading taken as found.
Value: 701.00 ft³
